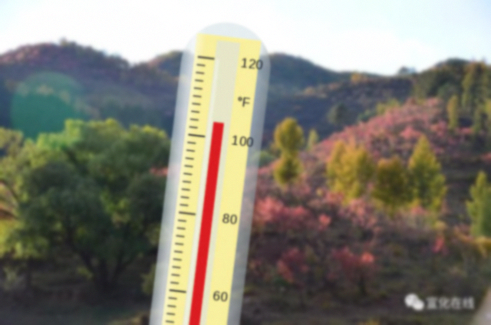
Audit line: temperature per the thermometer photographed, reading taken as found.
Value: 104 °F
